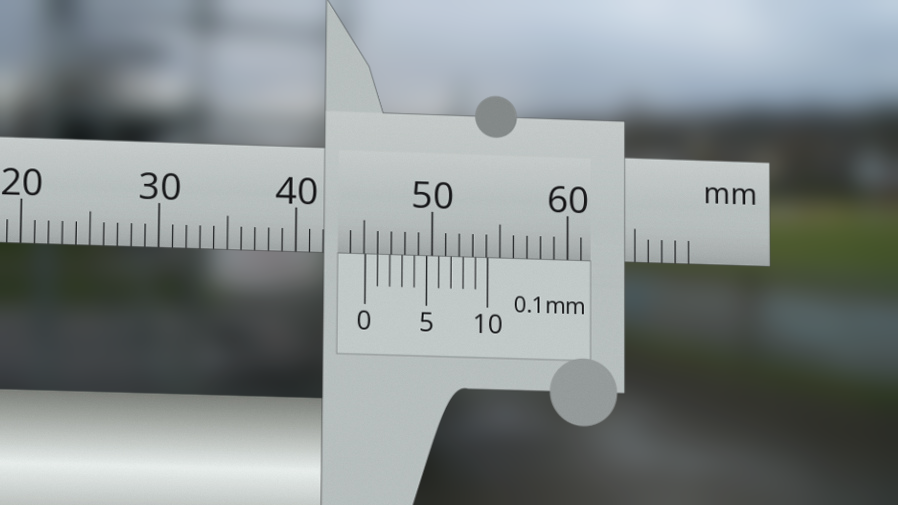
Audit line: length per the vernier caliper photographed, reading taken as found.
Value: 45.1 mm
